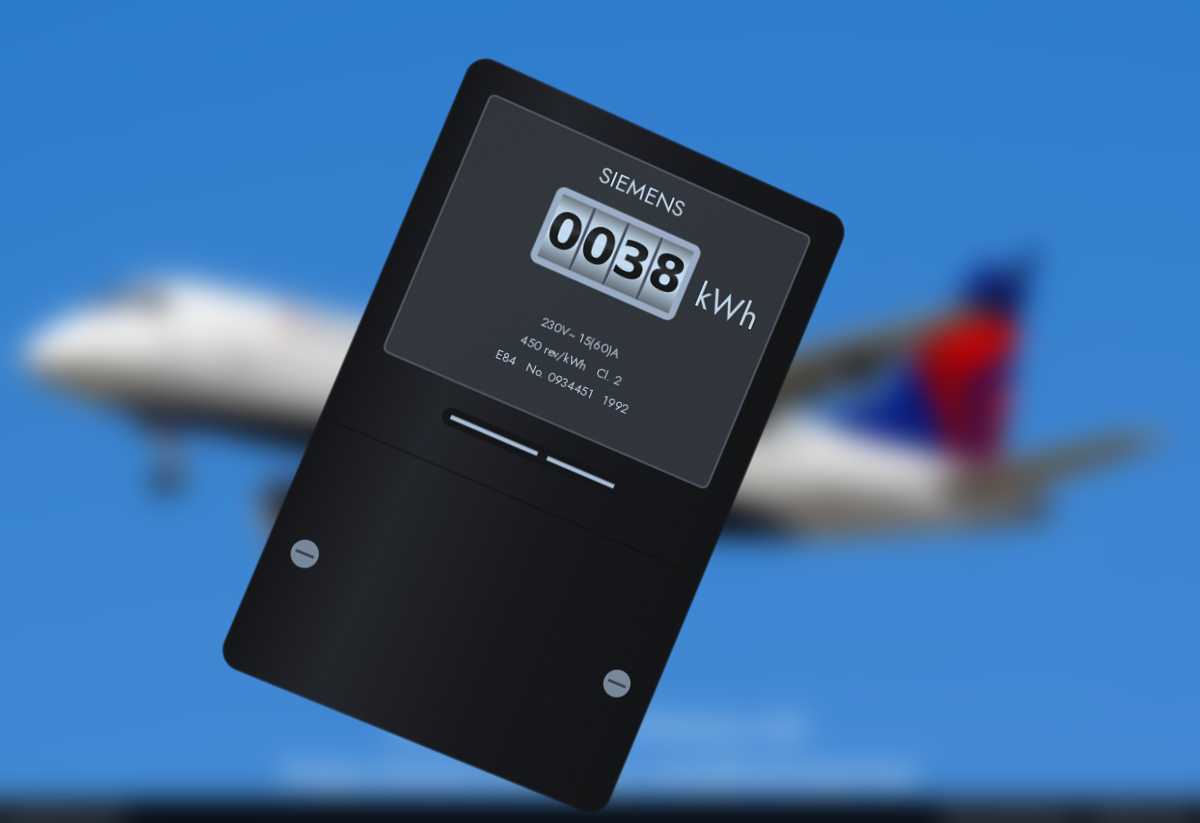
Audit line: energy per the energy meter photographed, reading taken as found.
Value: 38 kWh
